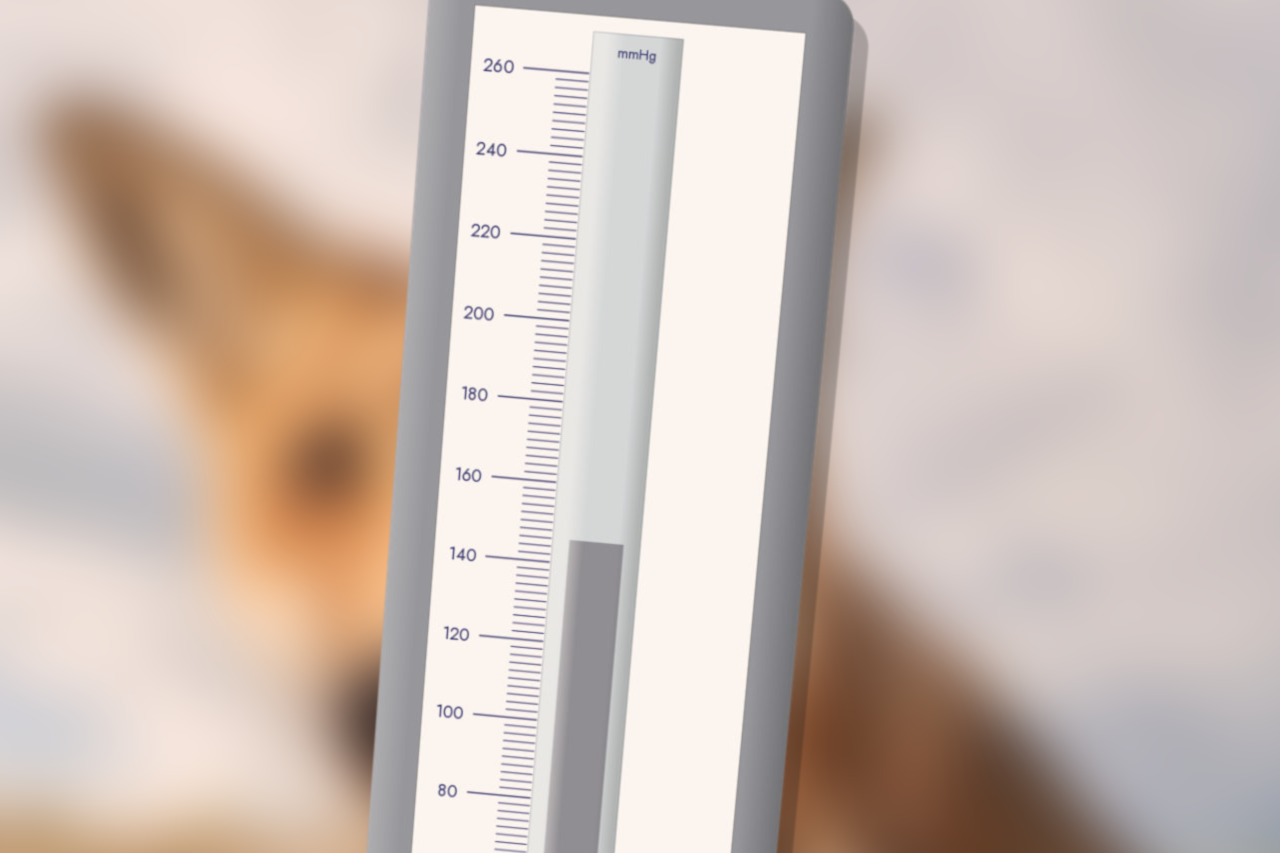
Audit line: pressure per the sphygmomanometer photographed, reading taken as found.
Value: 146 mmHg
